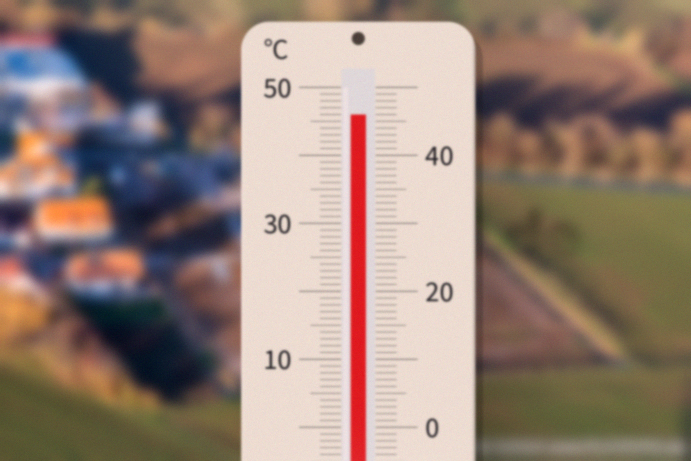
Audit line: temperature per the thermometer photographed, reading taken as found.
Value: 46 °C
